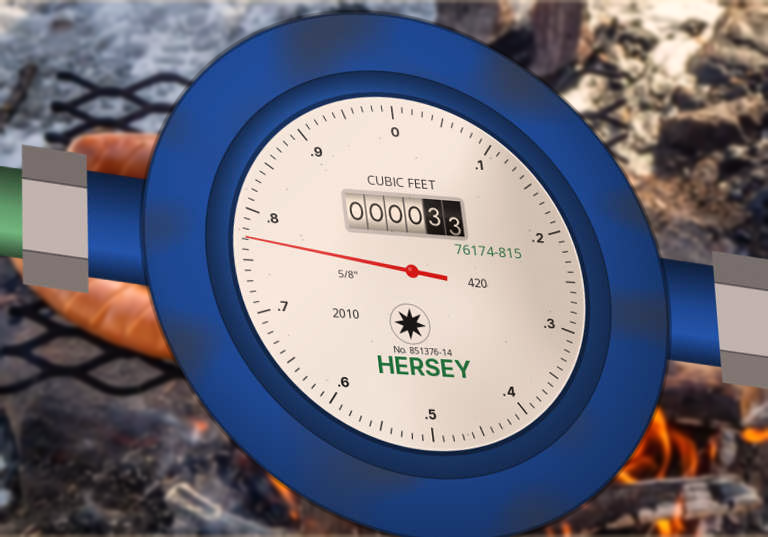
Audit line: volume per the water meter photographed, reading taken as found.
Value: 32.77 ft³
